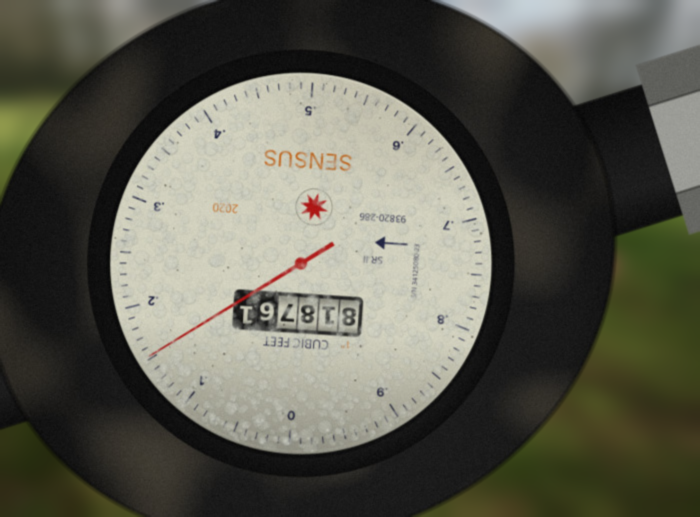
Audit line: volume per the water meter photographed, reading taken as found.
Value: 818761.15 ft³
